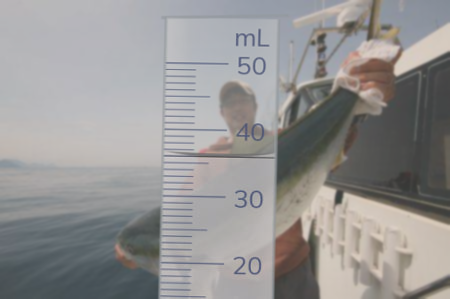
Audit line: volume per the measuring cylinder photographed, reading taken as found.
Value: 36 mL
